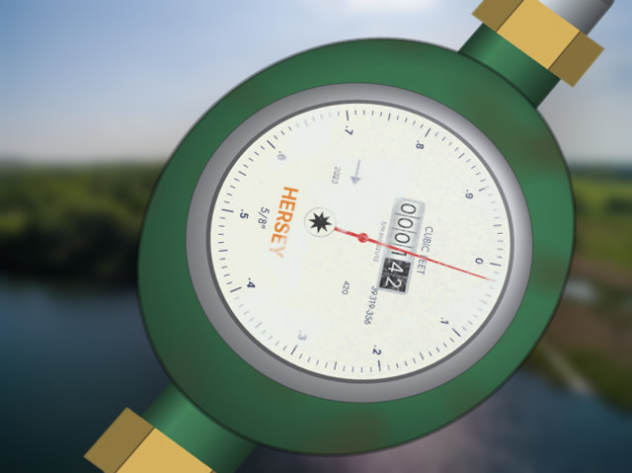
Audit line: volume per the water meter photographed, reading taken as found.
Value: 142.02 ft³
